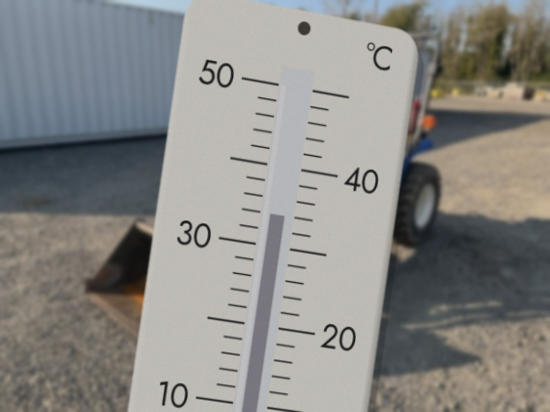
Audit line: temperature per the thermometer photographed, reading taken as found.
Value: 34 °C
